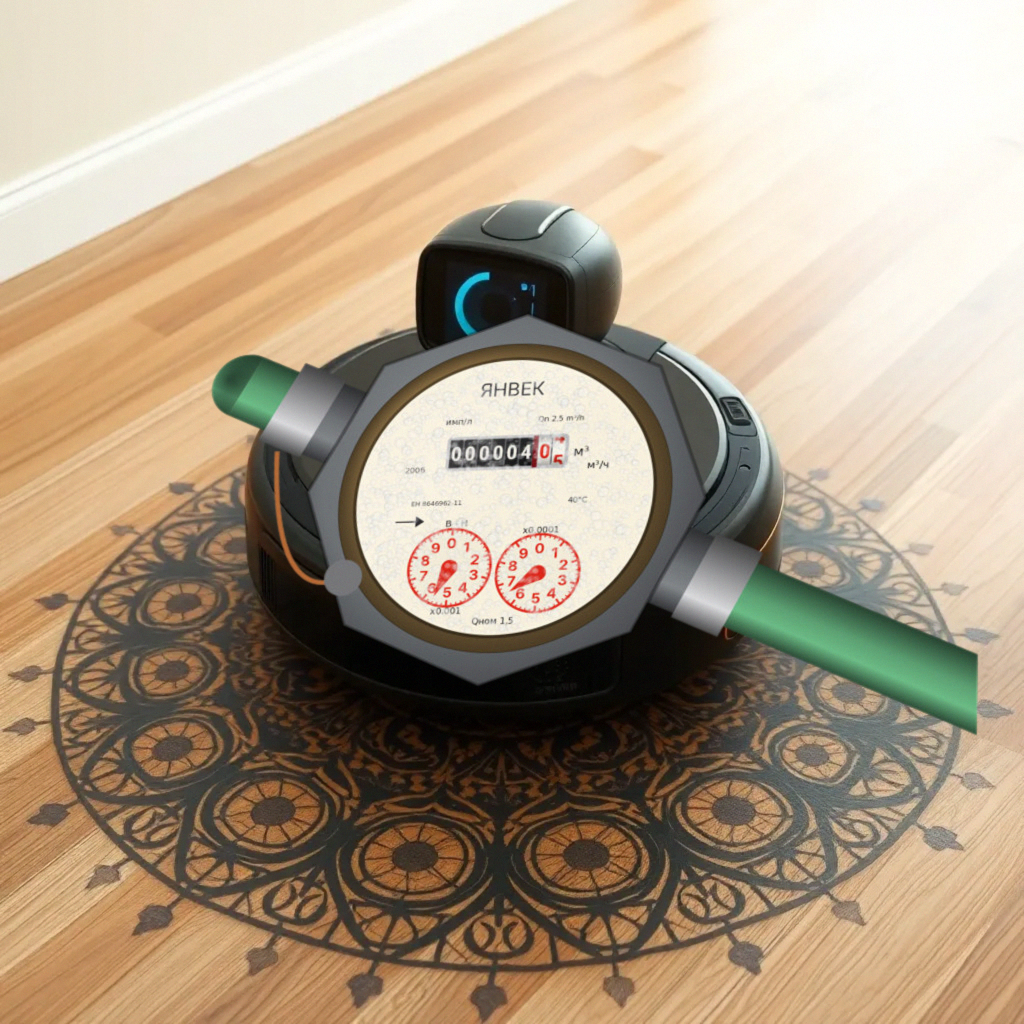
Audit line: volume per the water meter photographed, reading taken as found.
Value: 4.0456 m³
